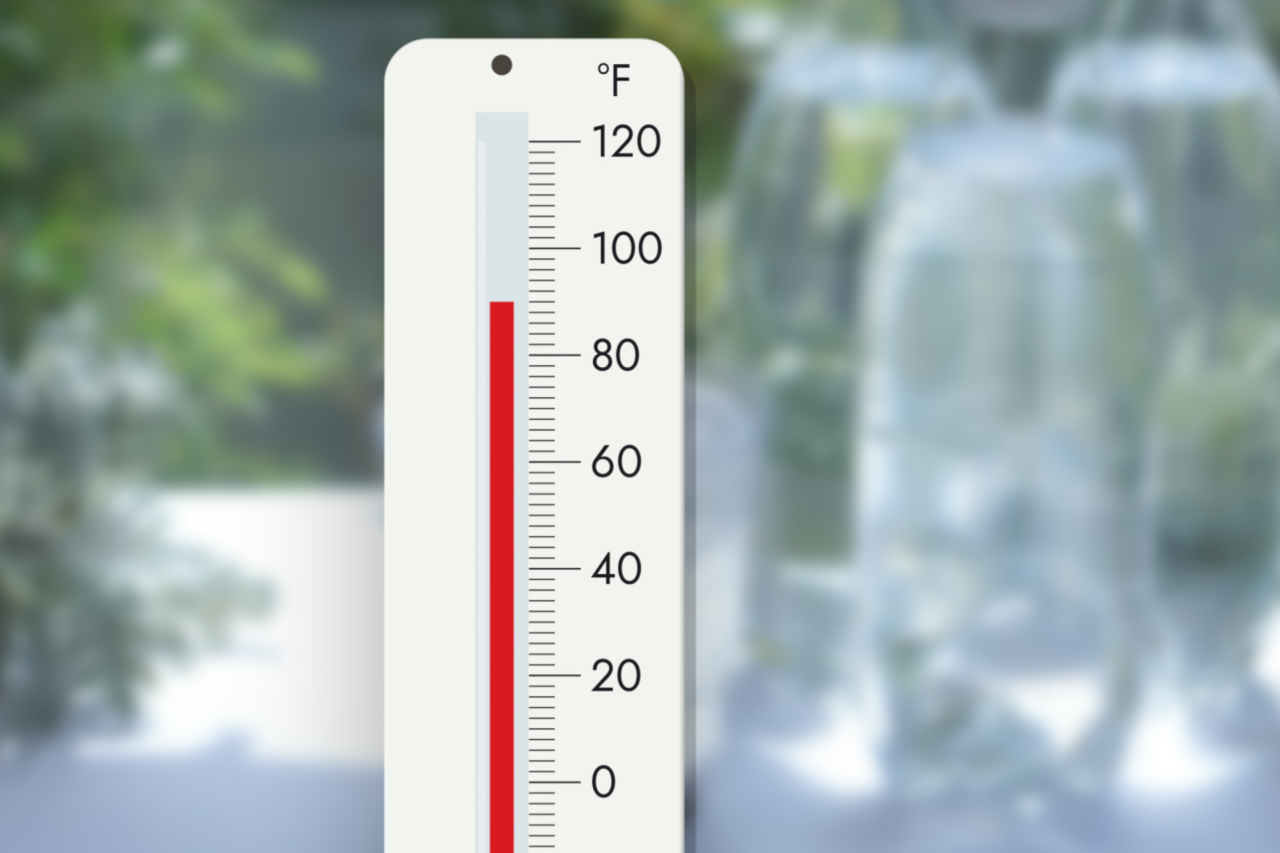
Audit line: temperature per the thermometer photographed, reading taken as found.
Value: 90 °F
